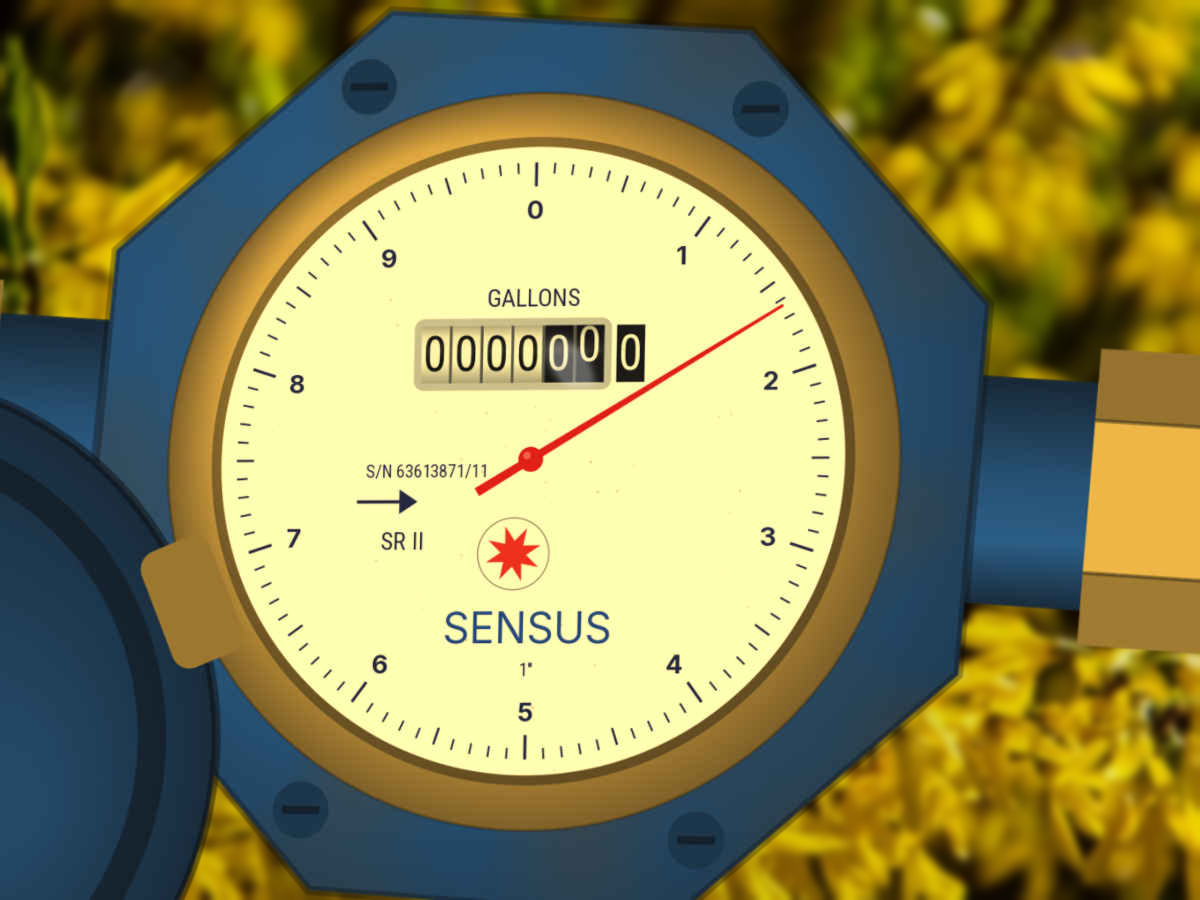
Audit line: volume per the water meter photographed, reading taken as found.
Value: 1.6 gal
